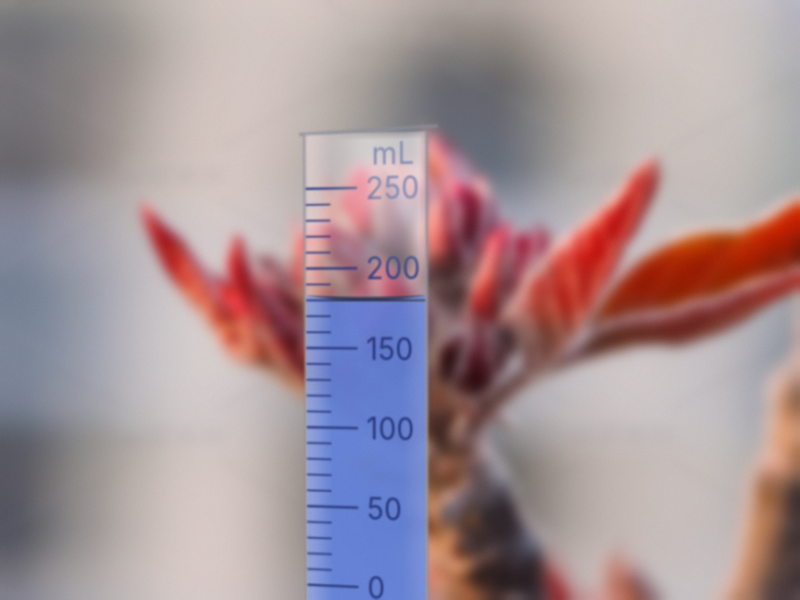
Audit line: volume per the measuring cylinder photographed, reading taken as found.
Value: 180 mL
